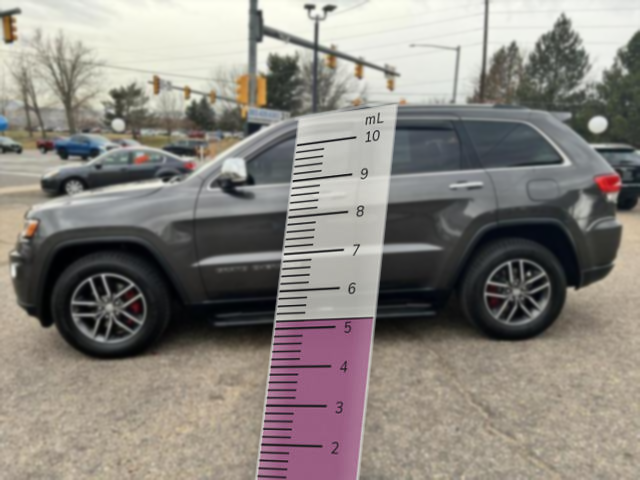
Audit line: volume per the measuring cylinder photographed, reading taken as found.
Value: 5.2 mL
